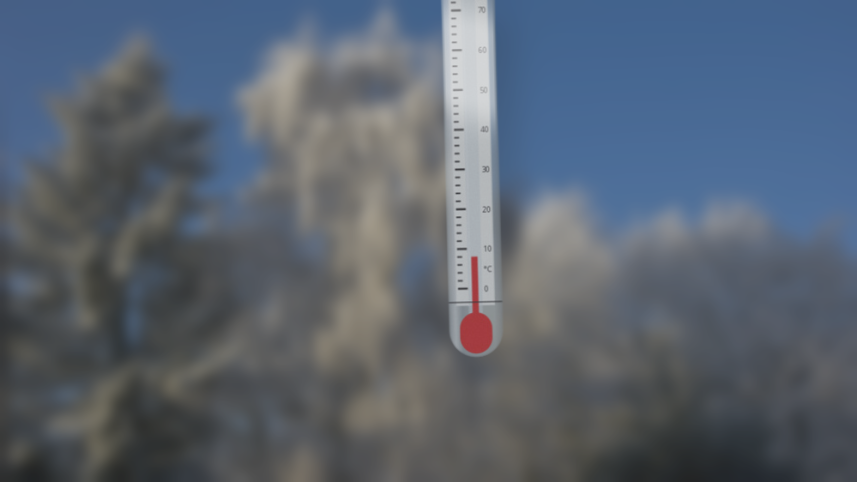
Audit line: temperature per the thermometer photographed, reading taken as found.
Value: 8 °C
